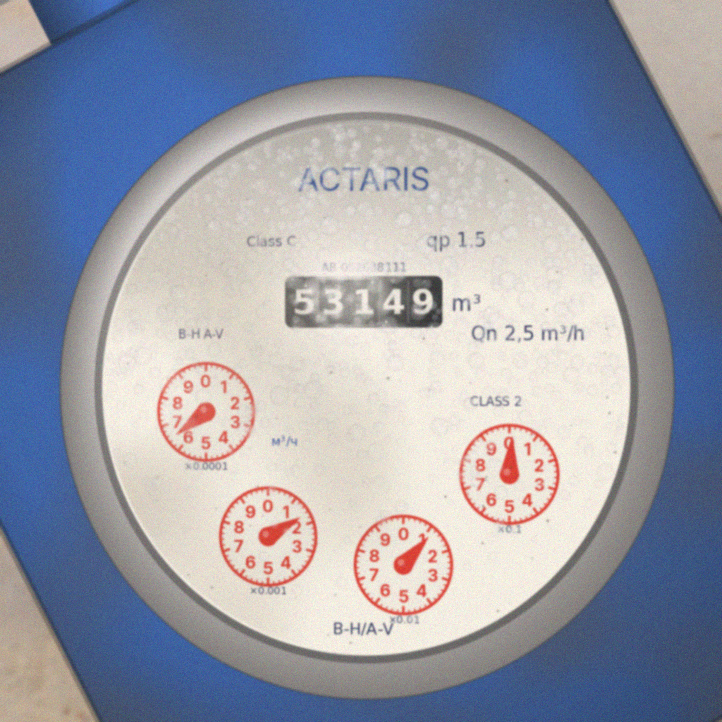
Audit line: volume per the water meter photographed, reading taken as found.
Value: 53149.0116 m³
